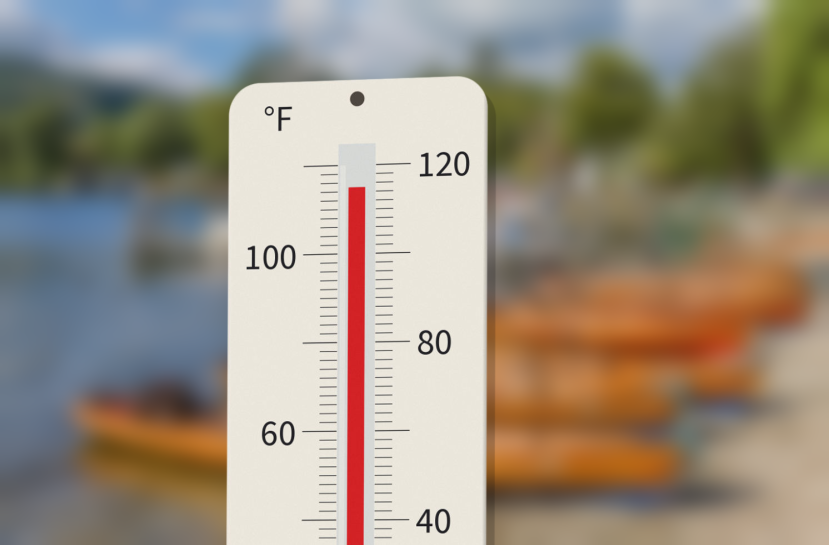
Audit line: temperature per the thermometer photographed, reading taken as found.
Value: 115 °F
